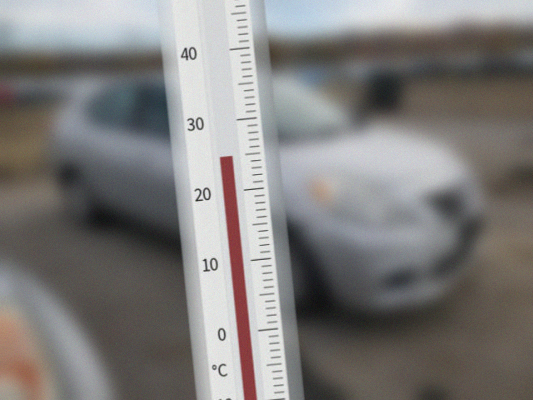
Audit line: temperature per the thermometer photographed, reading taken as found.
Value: 25 °C
